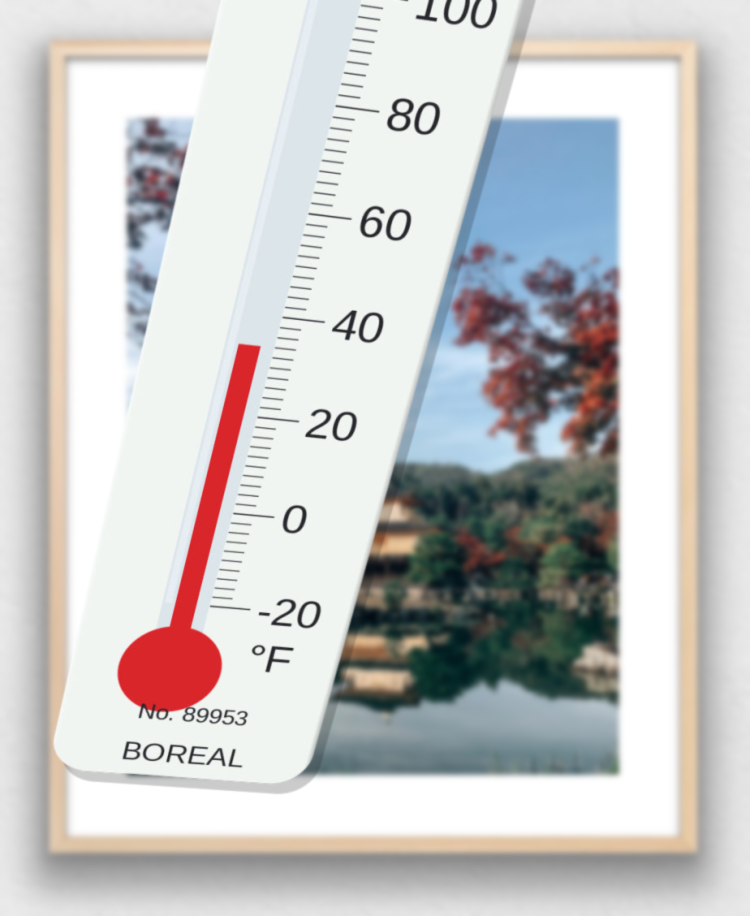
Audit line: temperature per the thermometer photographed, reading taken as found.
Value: 34 °F
